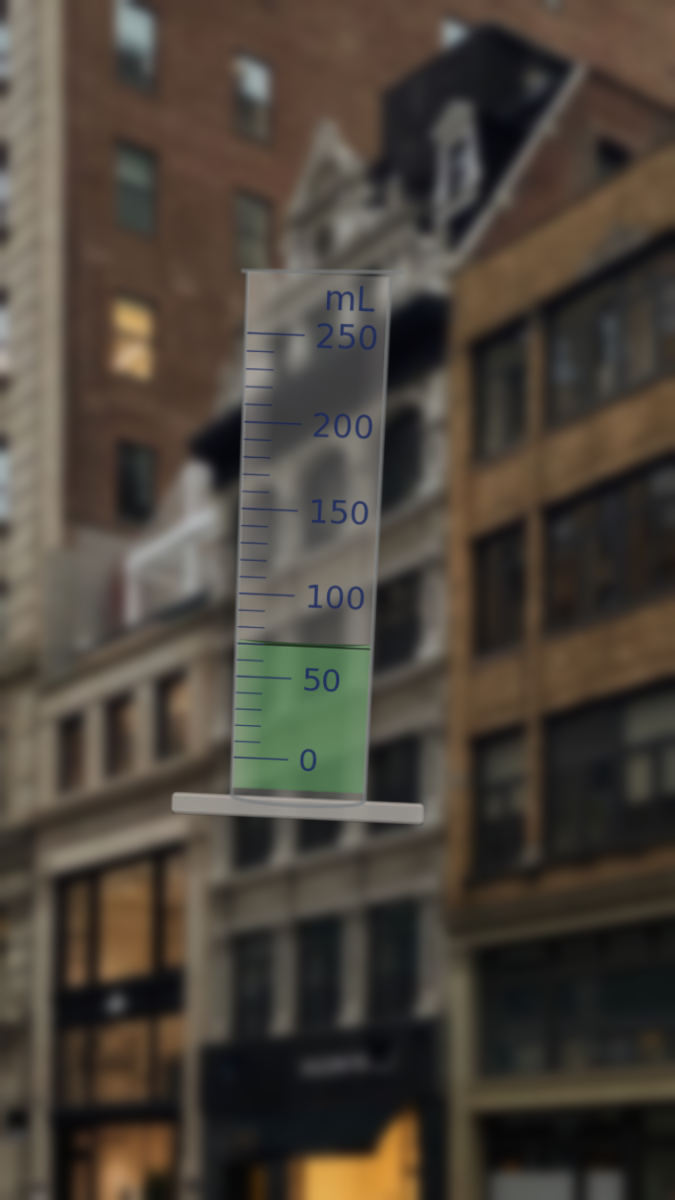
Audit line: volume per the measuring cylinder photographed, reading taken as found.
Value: 70 mL
